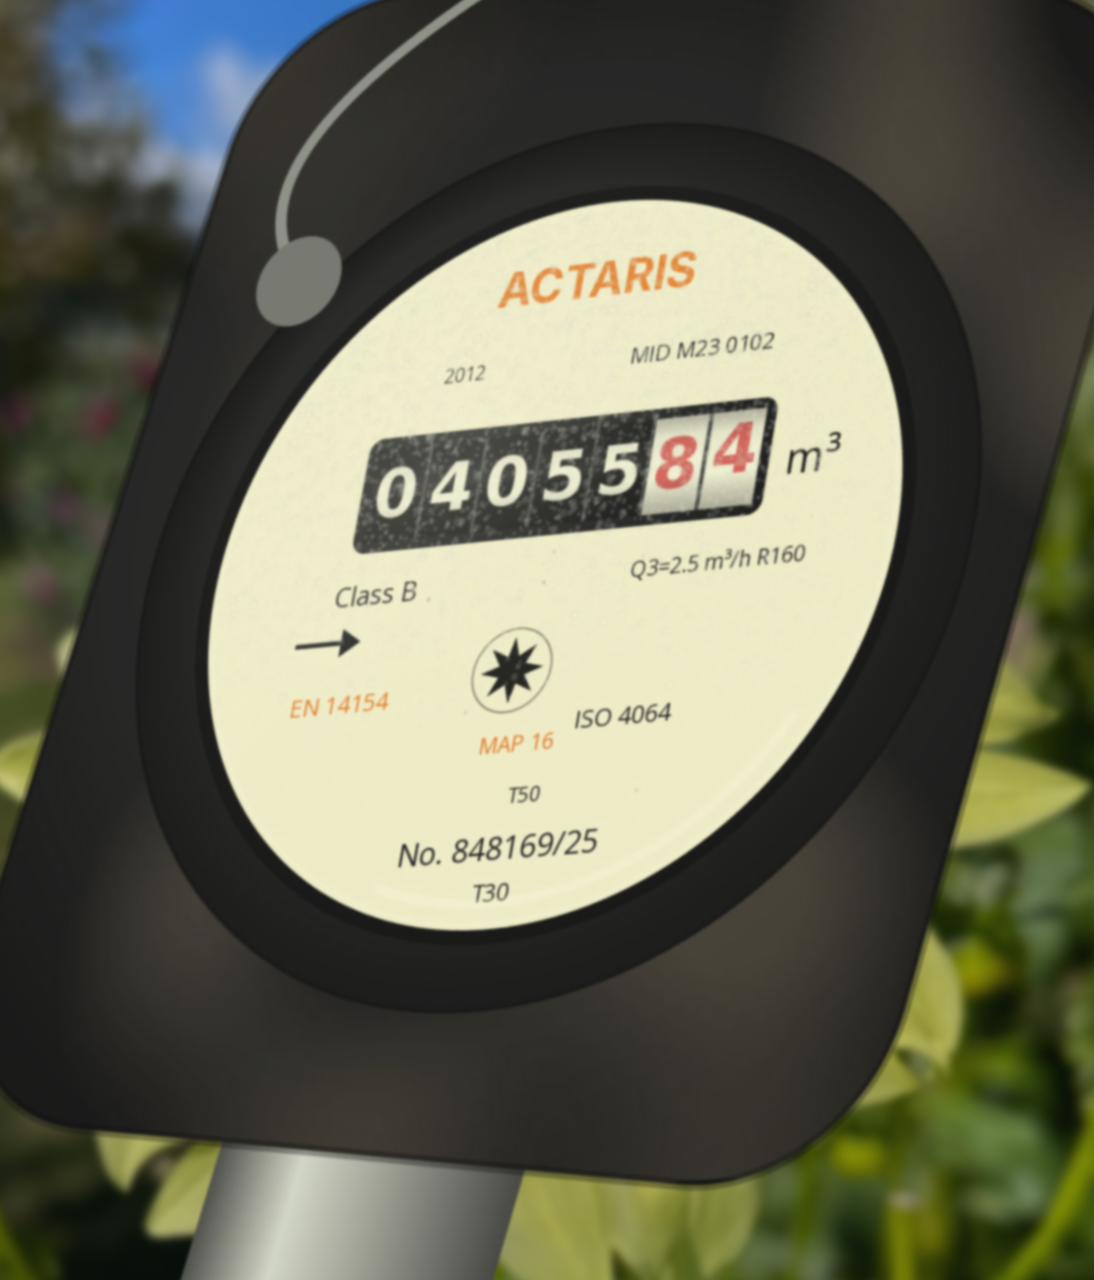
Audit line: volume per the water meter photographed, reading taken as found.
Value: 4055.84 m³
